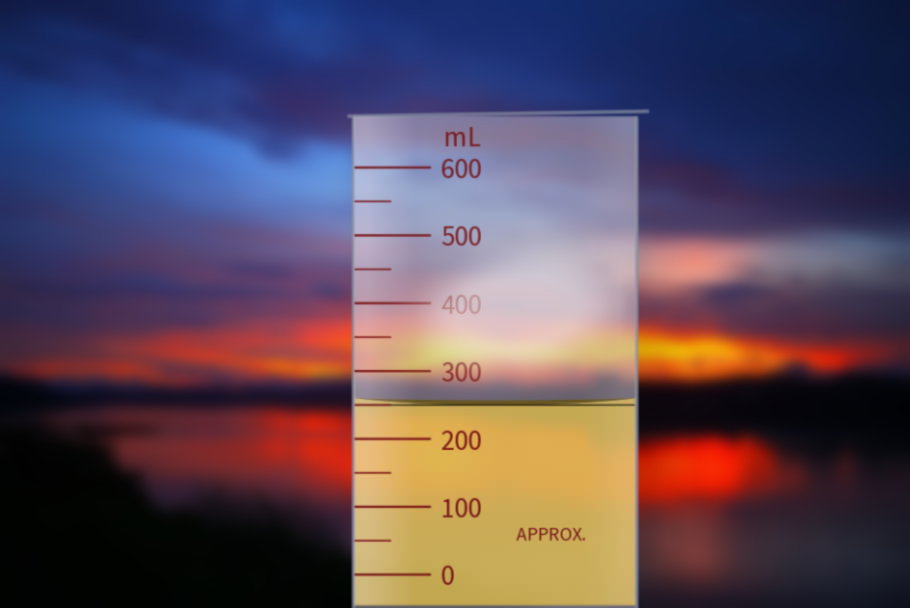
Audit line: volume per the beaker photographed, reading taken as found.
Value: 250 mL
